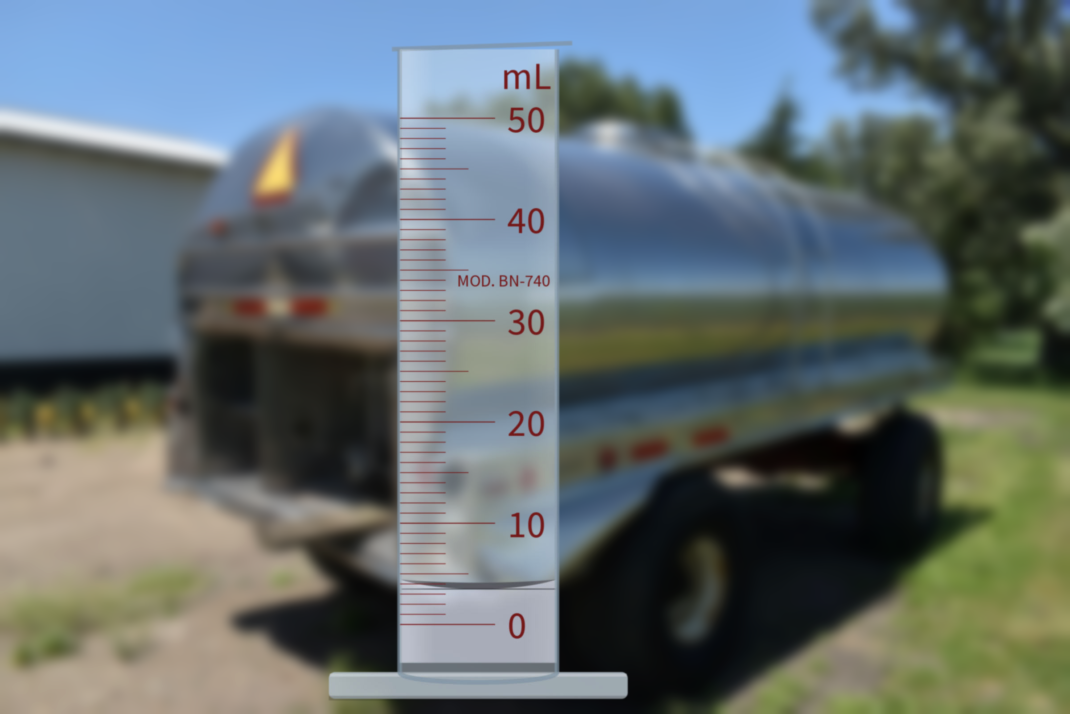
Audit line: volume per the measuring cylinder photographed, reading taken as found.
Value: 3.5 mL
